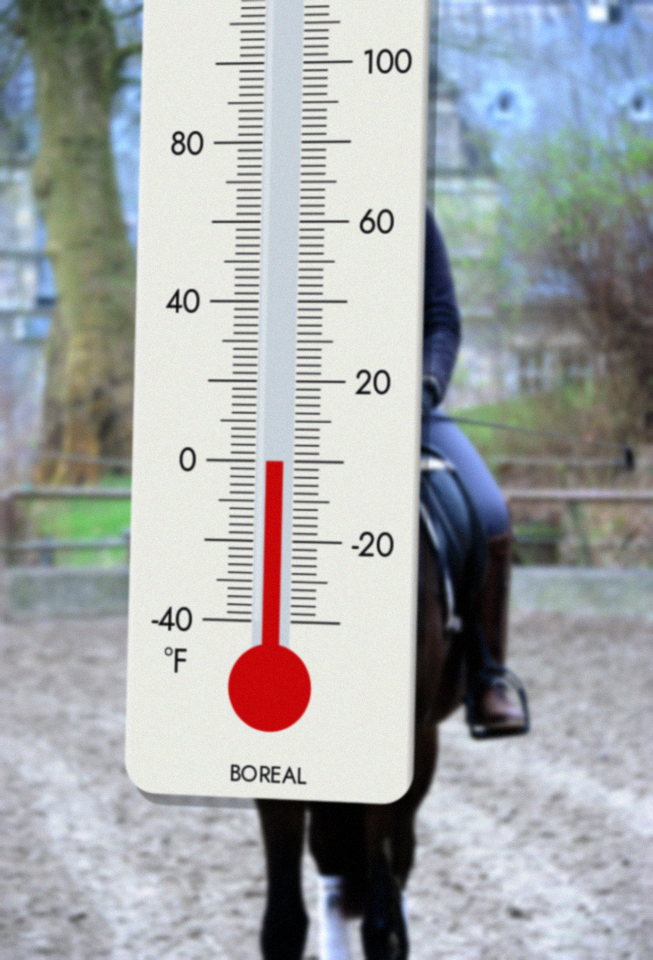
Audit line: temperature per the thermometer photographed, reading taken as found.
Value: 0 °F
